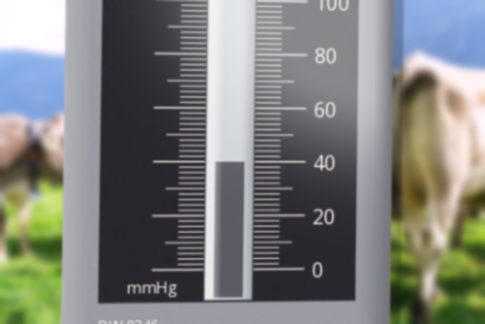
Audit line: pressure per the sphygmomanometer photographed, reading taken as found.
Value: 40 mmHg
